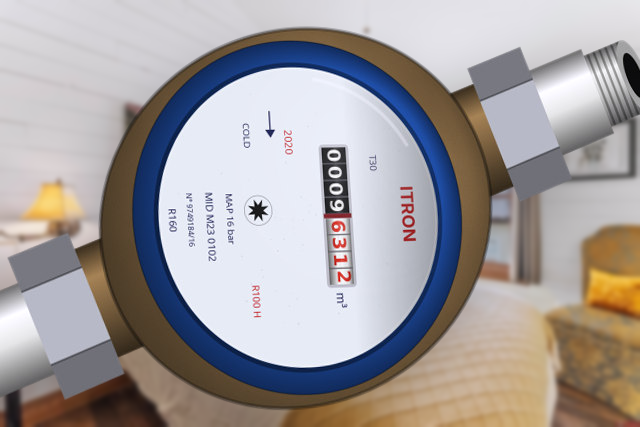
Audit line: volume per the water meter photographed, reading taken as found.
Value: 9.6312 m³
